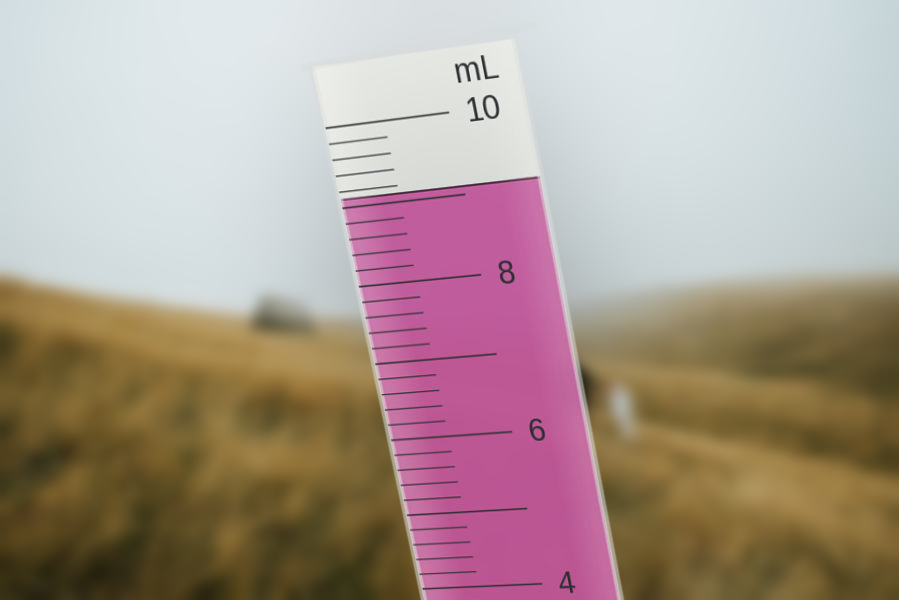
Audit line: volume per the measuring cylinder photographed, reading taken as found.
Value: 9.1 mL
